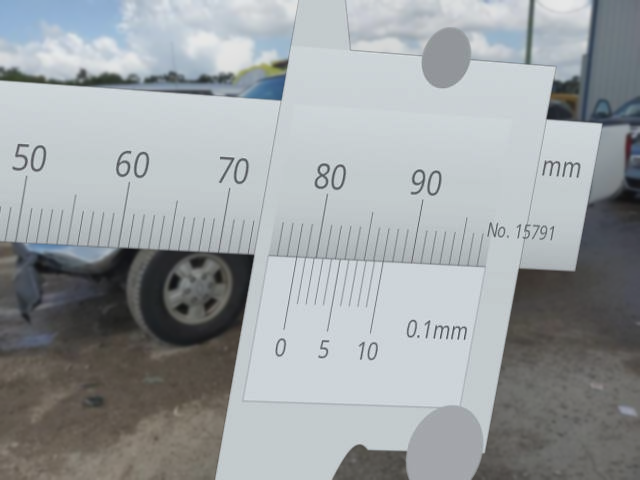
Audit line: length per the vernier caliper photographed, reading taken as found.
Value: 78.0 mm
